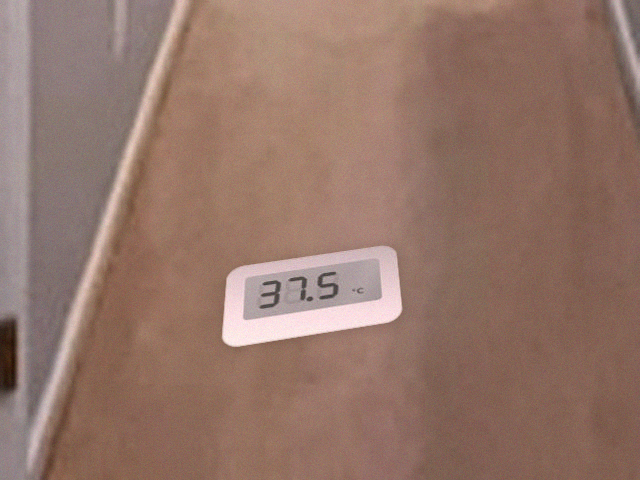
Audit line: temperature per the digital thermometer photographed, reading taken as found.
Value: 37.5 °C
